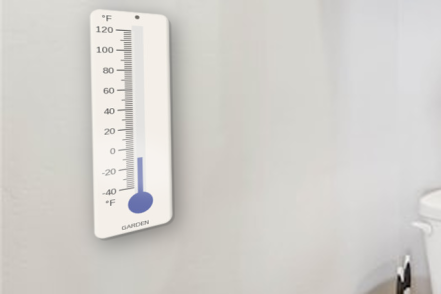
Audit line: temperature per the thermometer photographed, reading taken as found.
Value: -10 °F
